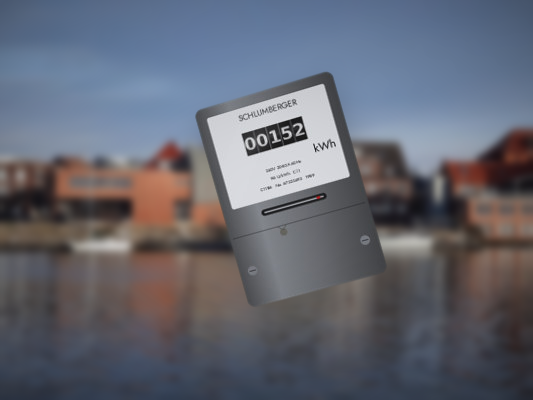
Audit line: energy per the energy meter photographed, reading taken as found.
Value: 152 kWh
